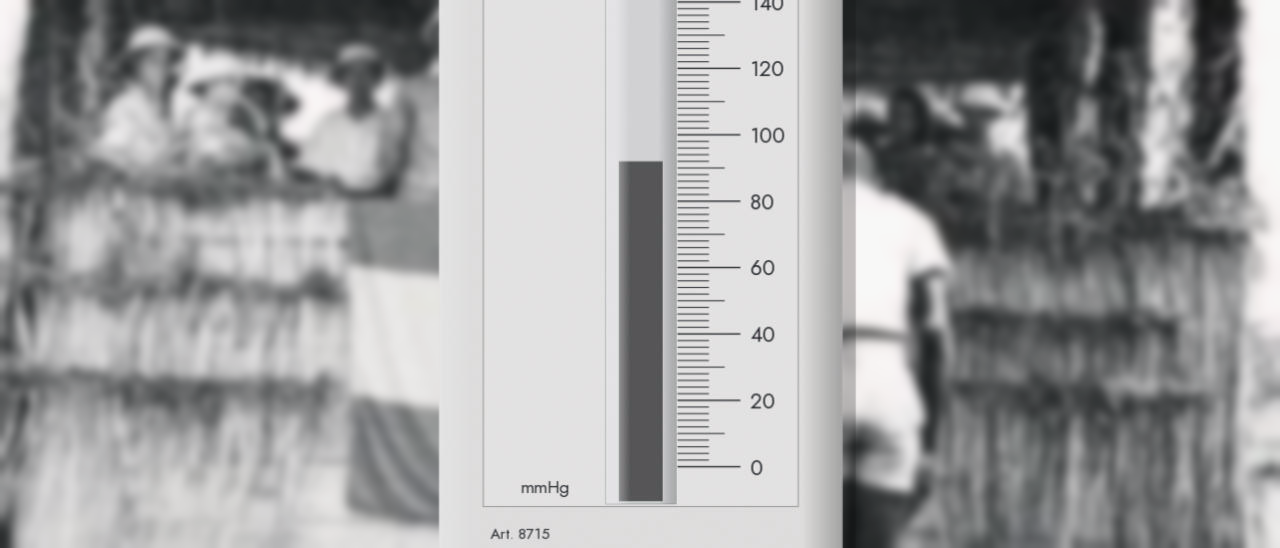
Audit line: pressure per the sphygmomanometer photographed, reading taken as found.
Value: 92 mmHg
